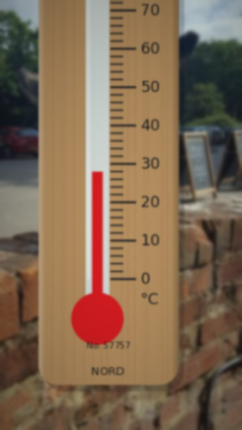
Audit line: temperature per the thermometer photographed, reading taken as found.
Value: 28 °C
